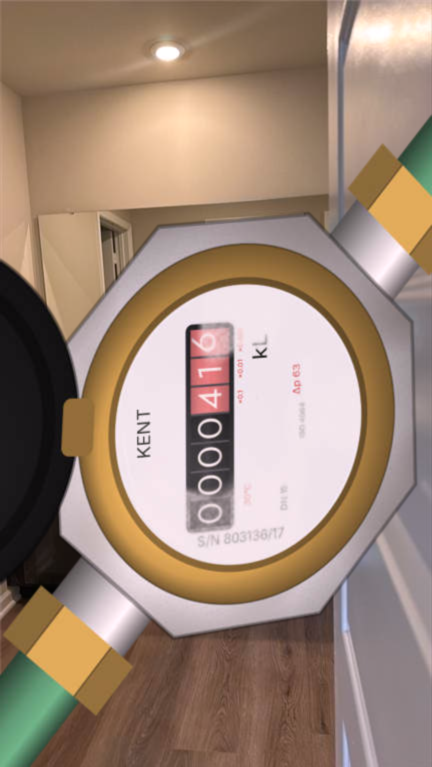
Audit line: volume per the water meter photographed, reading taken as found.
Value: 0.416 kL
